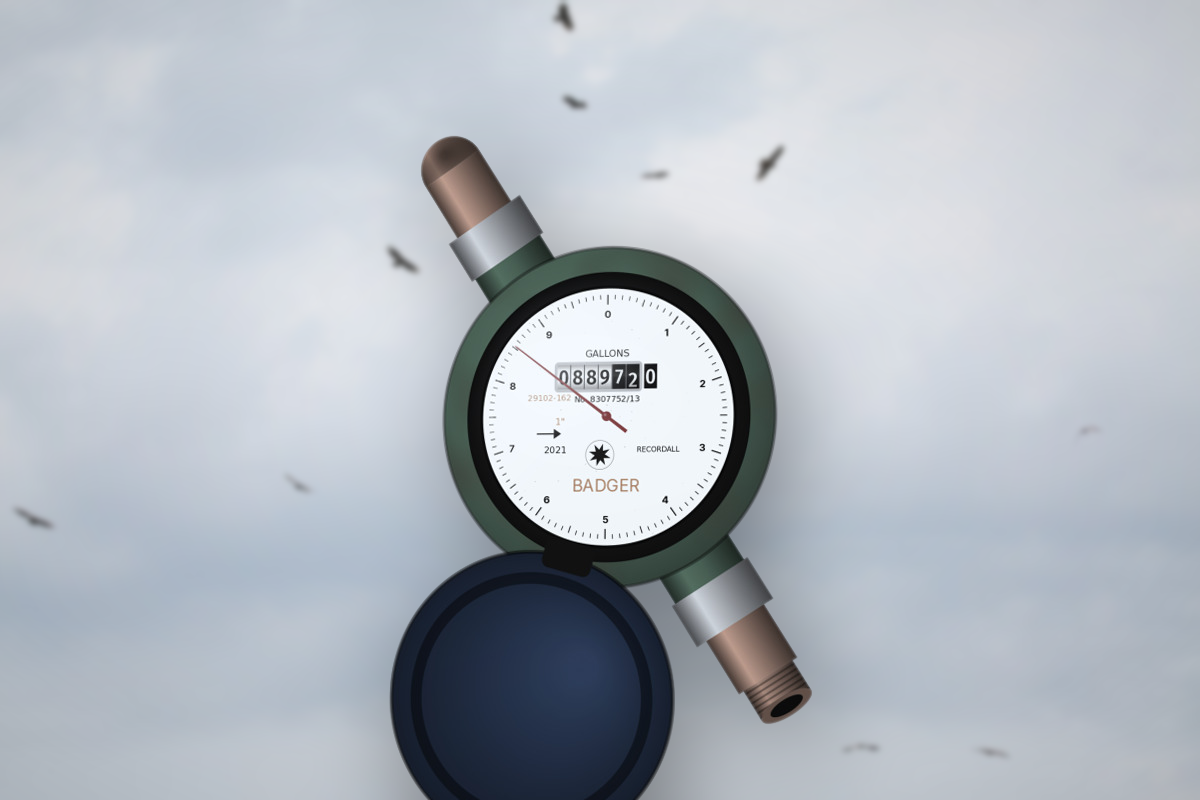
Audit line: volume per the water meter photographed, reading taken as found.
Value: 889718.5 gal
